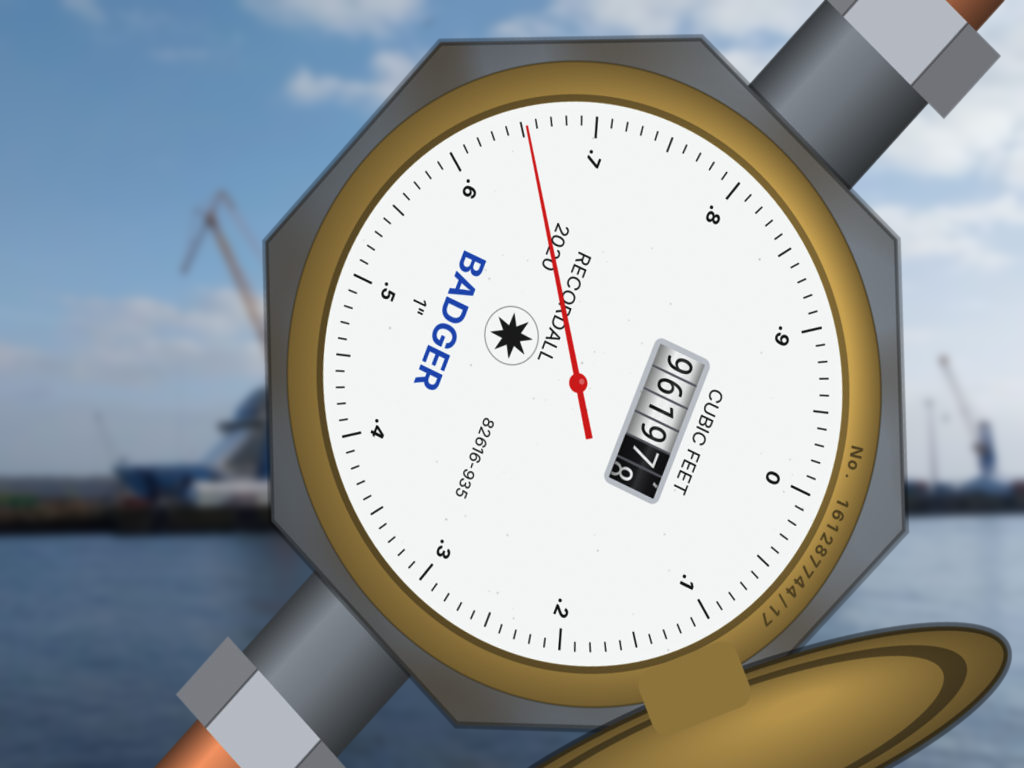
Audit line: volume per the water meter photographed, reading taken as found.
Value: 961977.65 ft³
